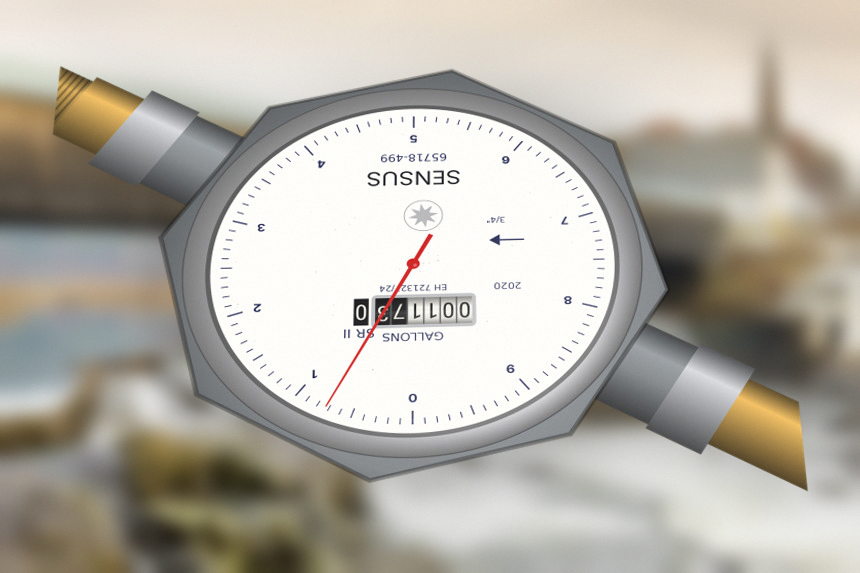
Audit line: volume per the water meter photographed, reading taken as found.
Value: 11730.7 gal
